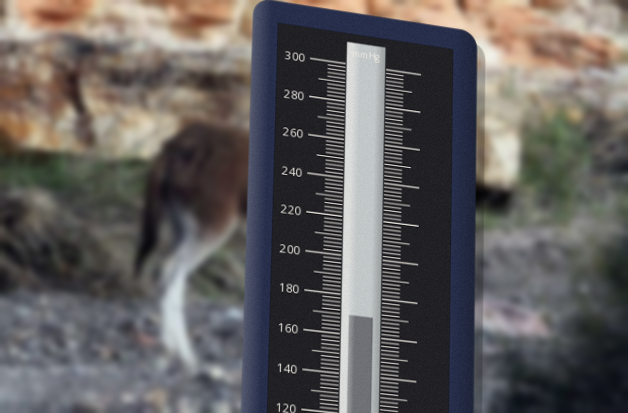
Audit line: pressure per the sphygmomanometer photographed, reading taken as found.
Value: 170 mmHg
